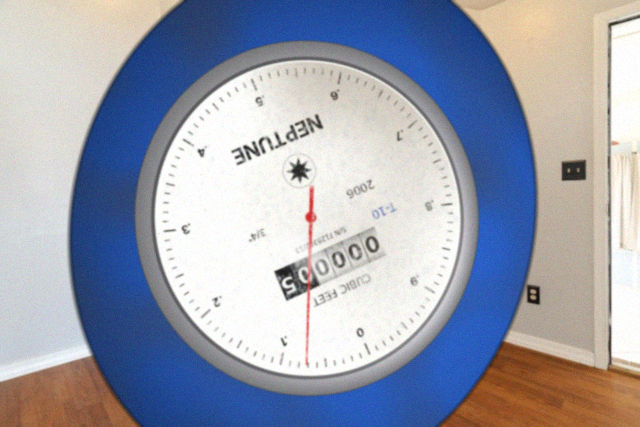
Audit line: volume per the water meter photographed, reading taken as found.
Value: 5.07 ft³
